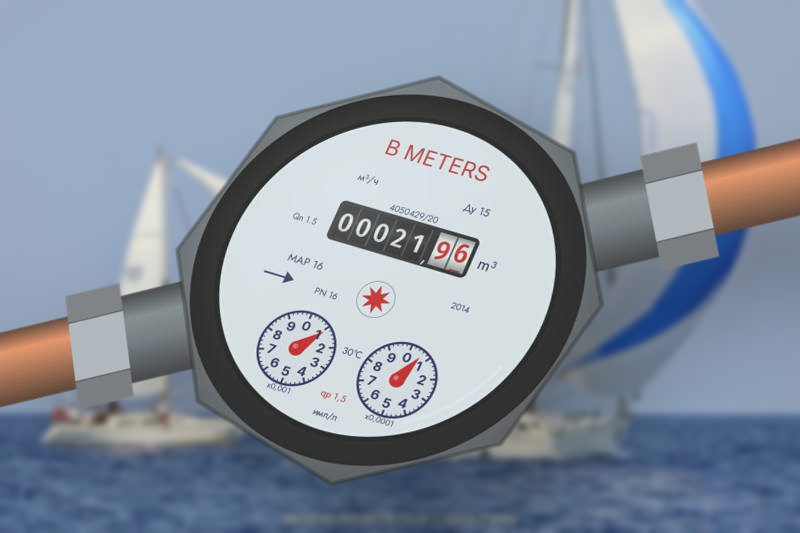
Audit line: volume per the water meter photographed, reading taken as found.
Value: 21.9610 m³
